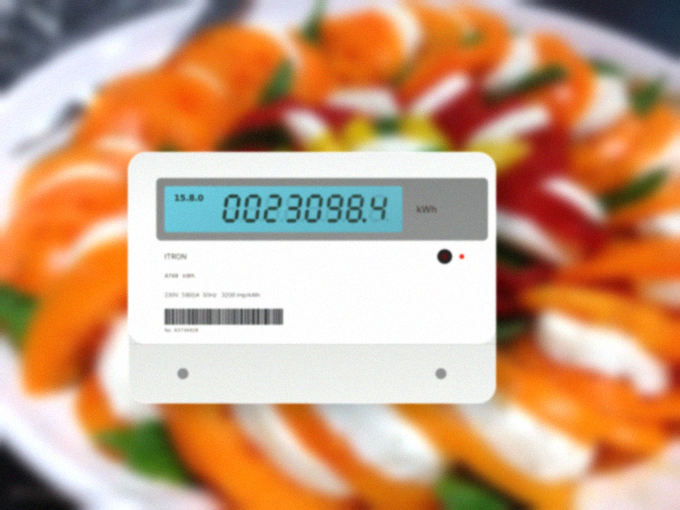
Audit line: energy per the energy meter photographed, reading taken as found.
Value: 23098.4 kWh
